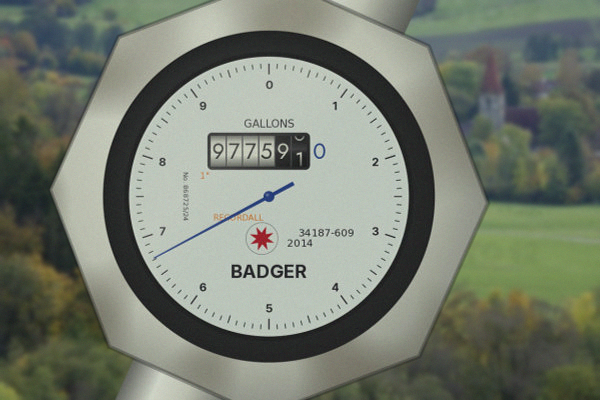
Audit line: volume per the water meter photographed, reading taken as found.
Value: 9775906.7 gal
